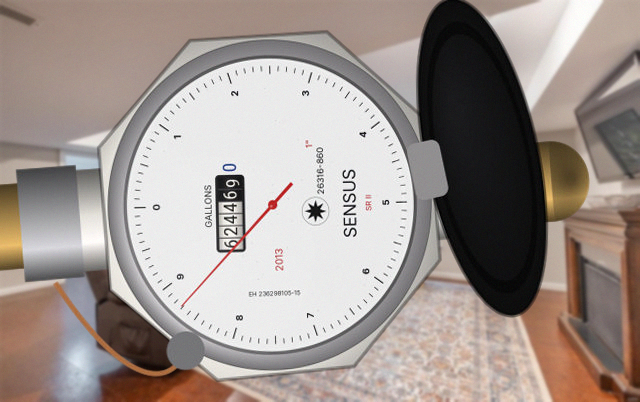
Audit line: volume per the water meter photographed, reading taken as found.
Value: 6244688.7 gal
